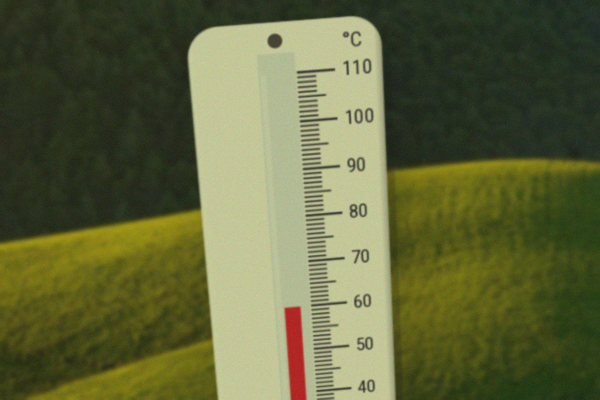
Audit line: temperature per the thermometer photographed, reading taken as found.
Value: 60 °C
